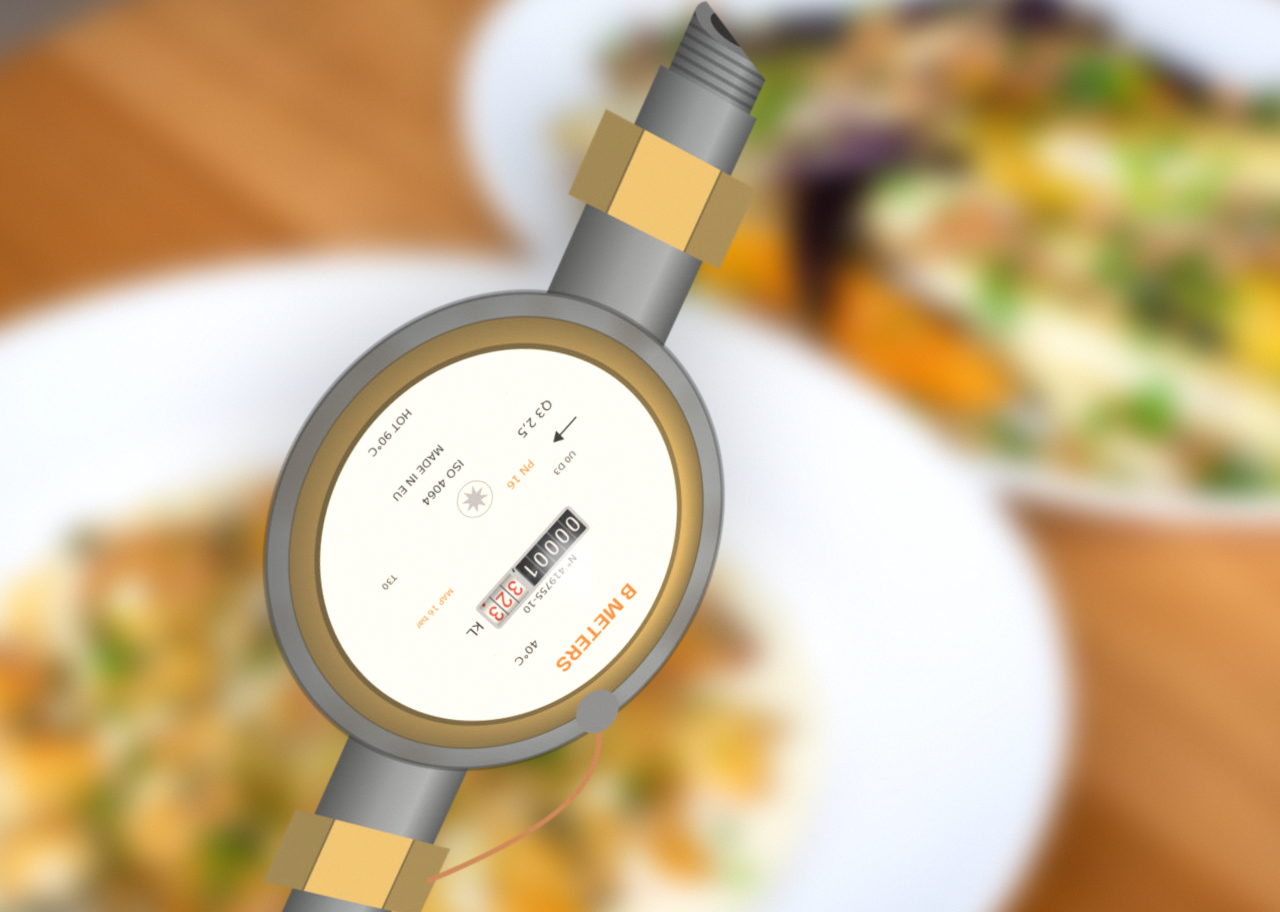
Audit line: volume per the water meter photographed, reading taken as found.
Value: 1.323 kL
